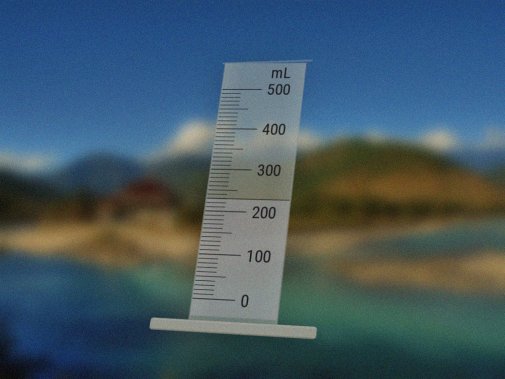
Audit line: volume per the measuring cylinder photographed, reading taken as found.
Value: 230 mL
